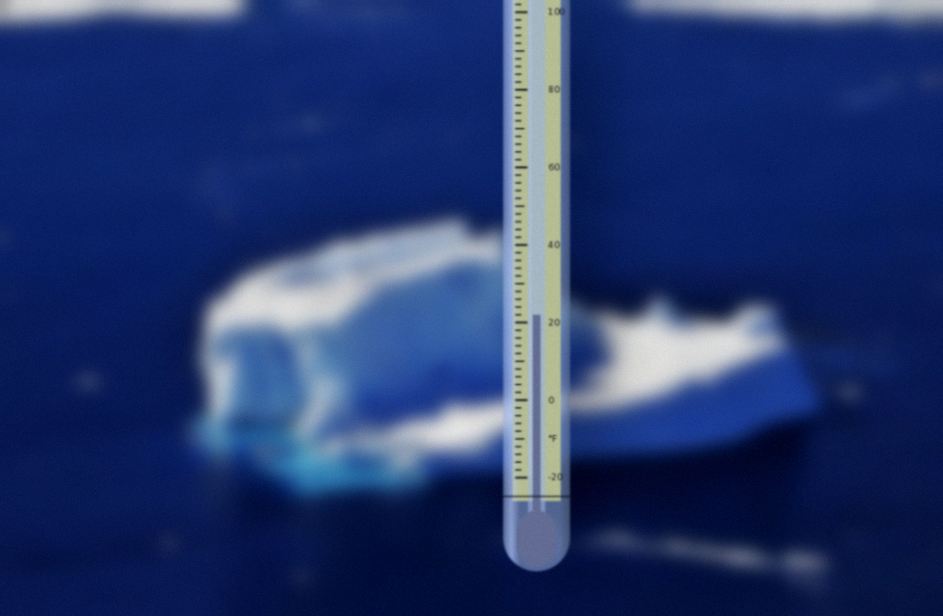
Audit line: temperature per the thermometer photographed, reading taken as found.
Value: 22 °F
